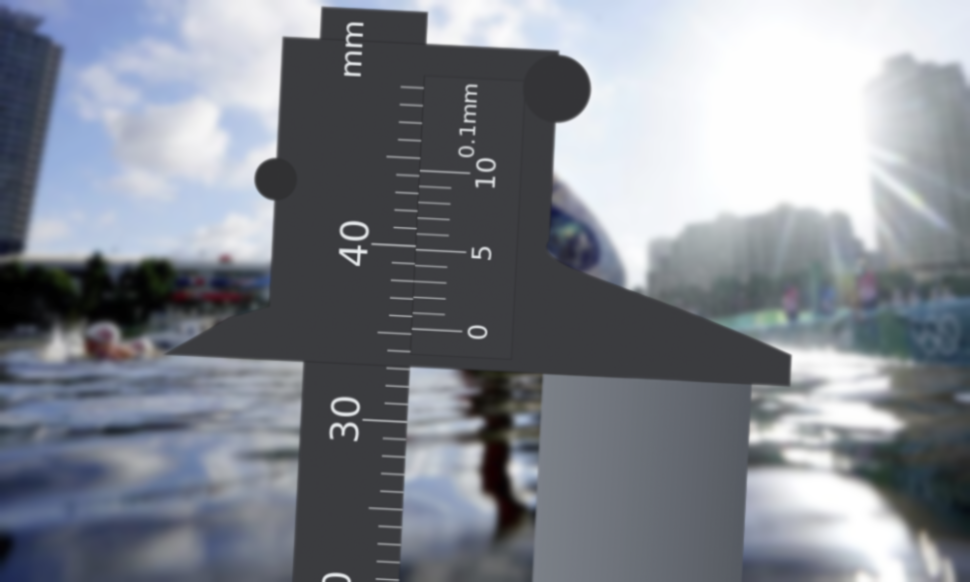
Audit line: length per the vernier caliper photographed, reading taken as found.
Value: 35.3 mm
